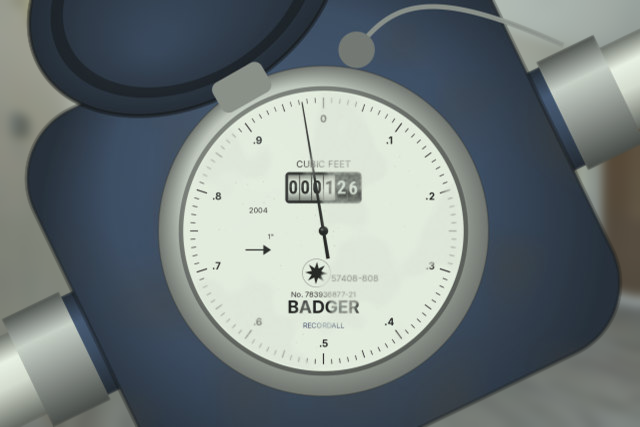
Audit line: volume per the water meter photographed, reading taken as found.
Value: 125.97 ft³
